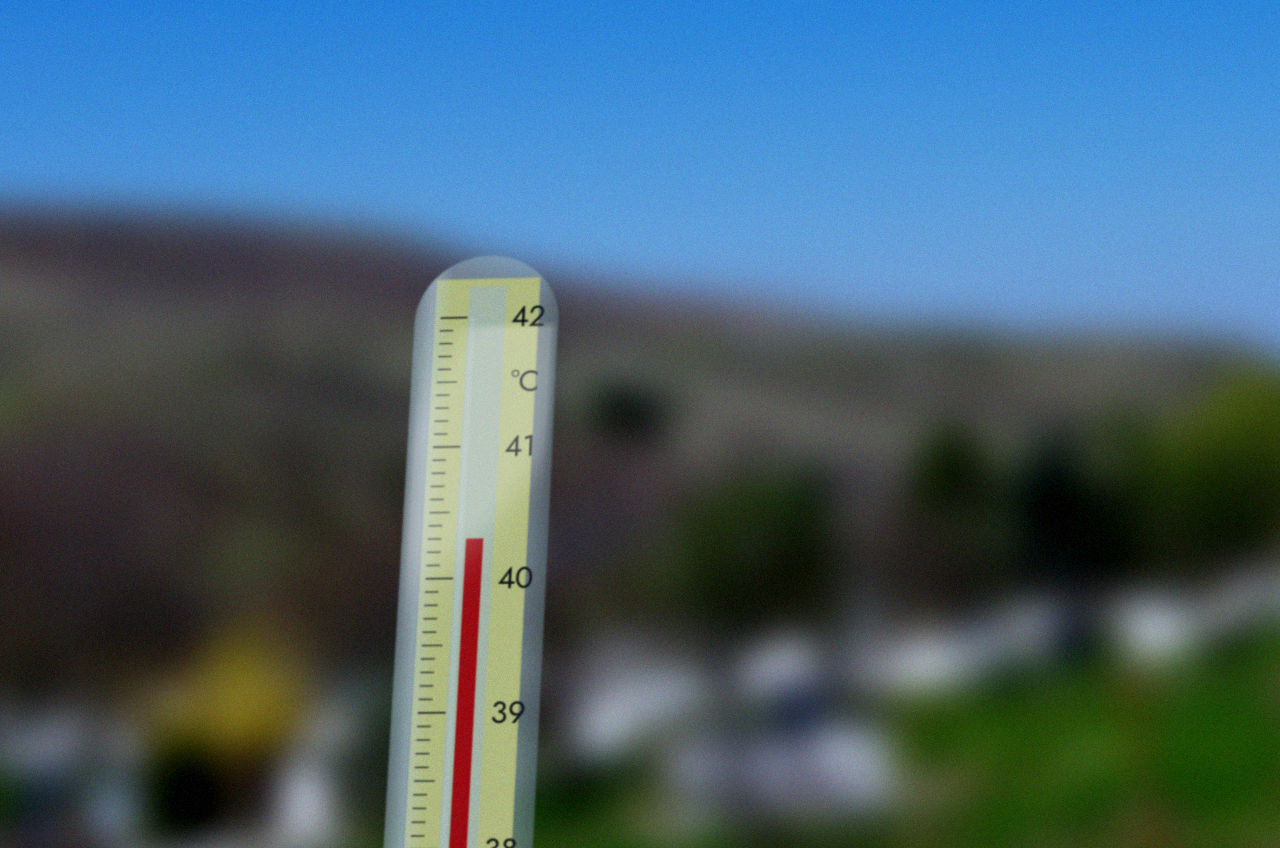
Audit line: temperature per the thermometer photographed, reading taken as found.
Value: 40.3 °C
